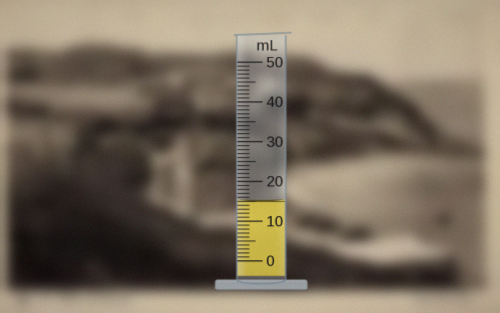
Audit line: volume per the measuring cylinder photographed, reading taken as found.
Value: 15 mL
